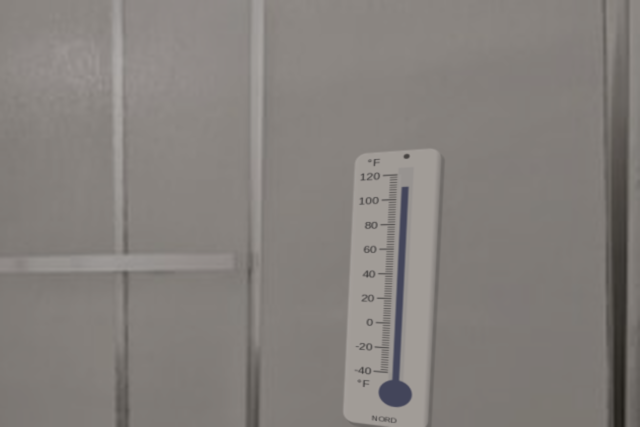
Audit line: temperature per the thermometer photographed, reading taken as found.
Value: 110 °F
